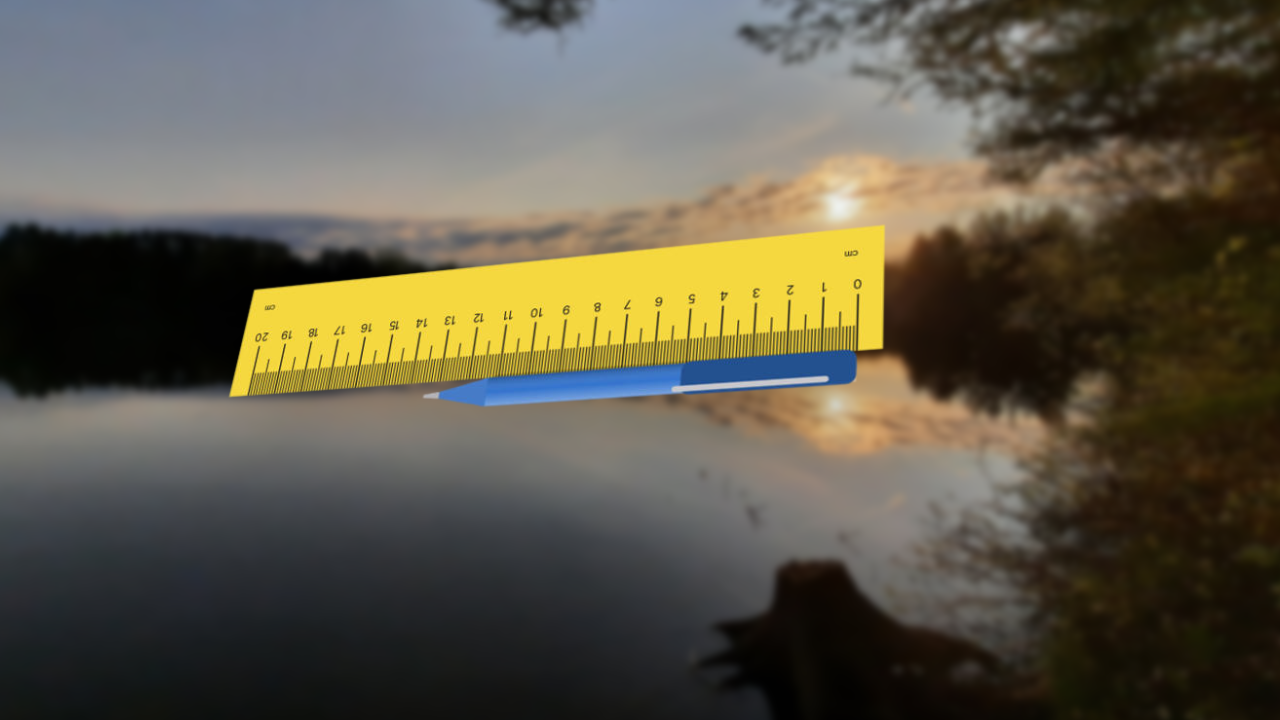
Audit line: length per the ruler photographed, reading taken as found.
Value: 13.5 cm
